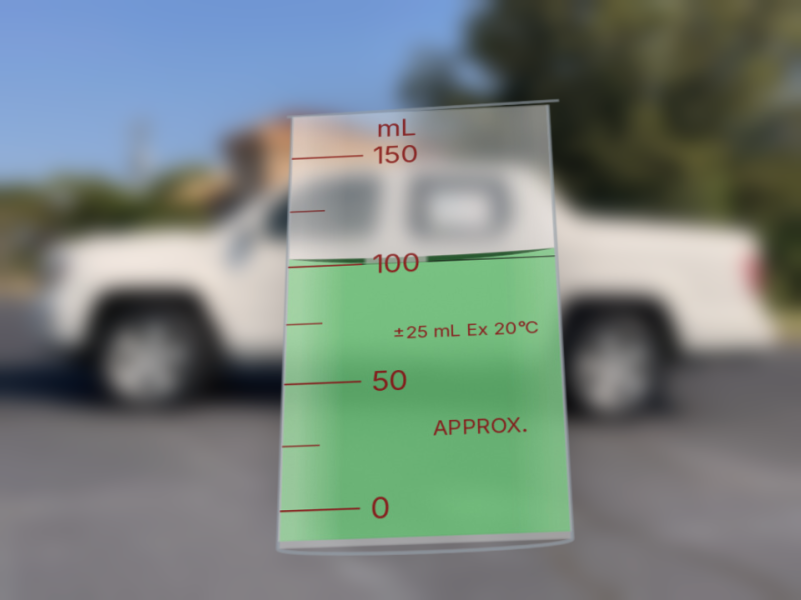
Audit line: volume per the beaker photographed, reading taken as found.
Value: 100 mL
